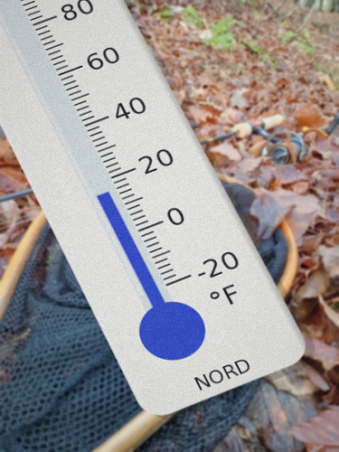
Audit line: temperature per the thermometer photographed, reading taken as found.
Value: 16 °F
